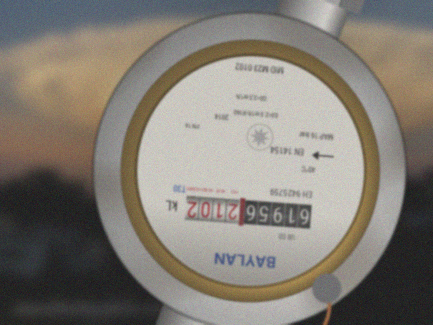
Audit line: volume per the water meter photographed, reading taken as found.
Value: 61956.2102 kL
